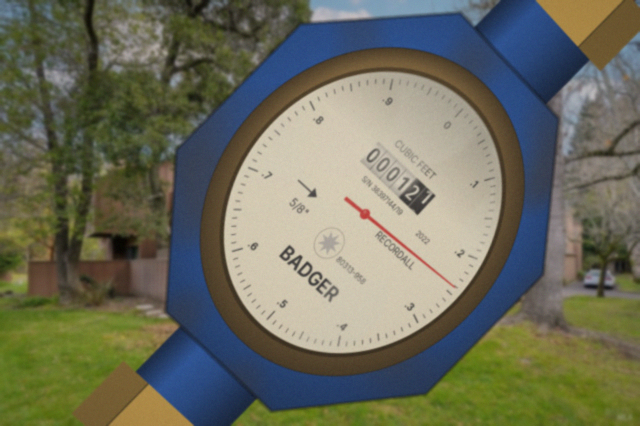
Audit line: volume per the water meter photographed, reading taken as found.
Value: 121.24 ft³
